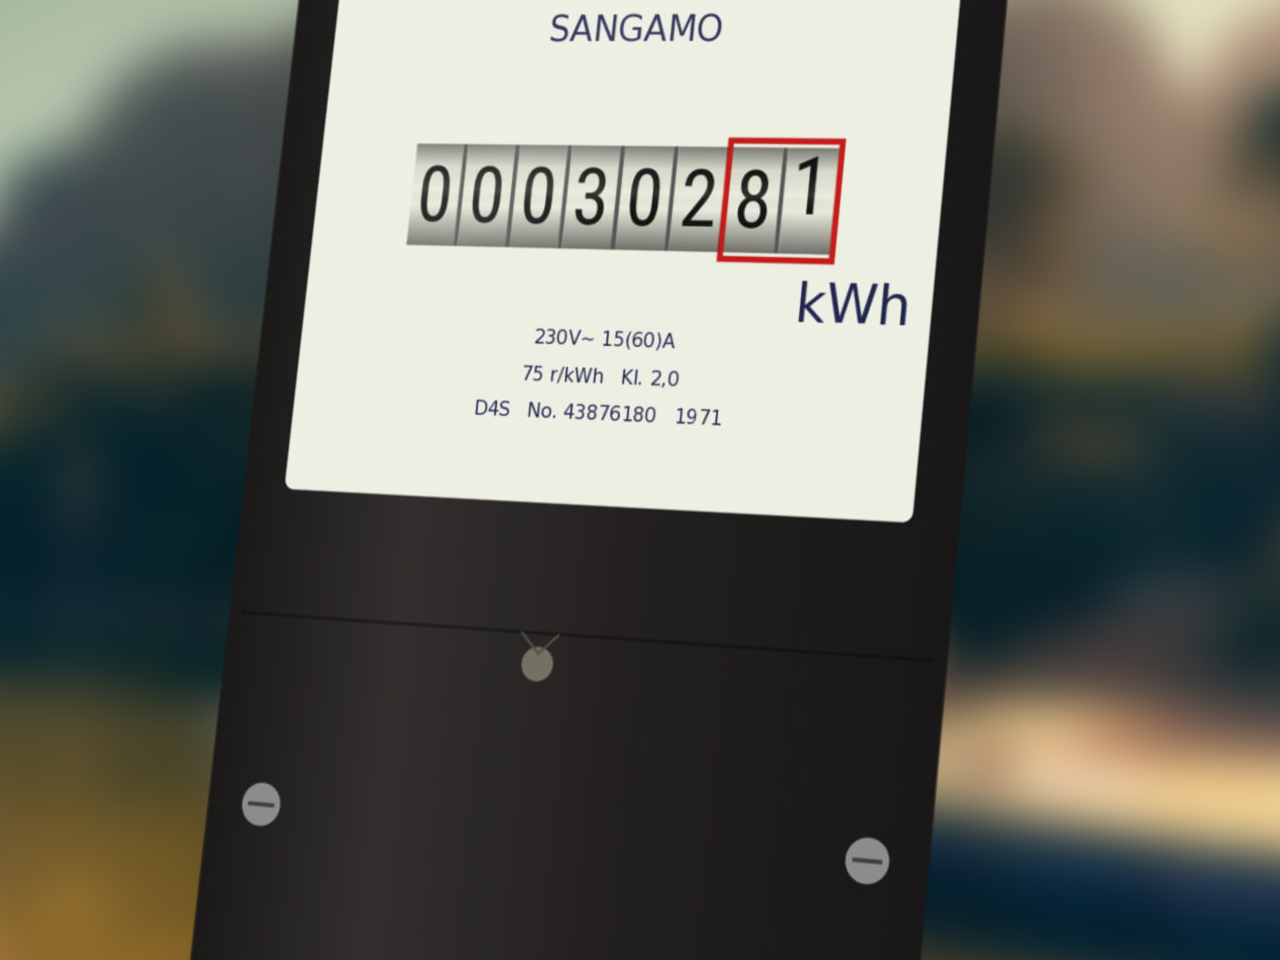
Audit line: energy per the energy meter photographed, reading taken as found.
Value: 302.81 kWh
